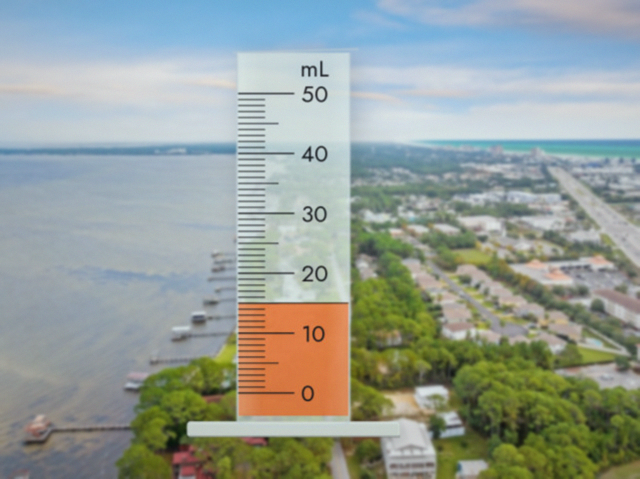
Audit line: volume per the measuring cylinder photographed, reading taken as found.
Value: 15 mL
